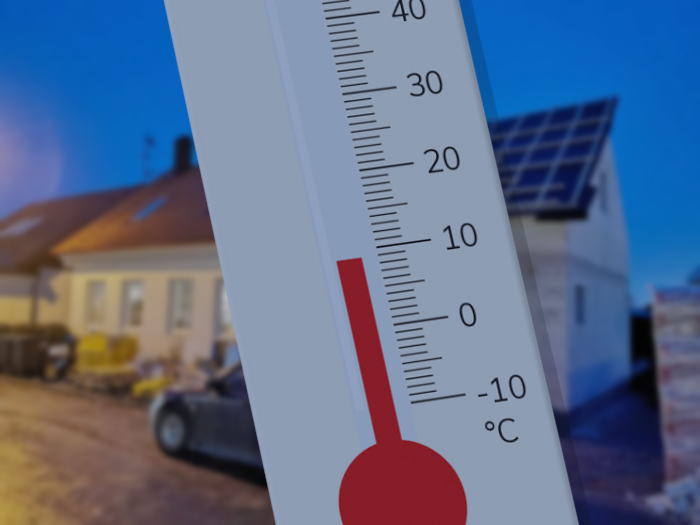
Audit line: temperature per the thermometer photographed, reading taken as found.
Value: 9 °C
